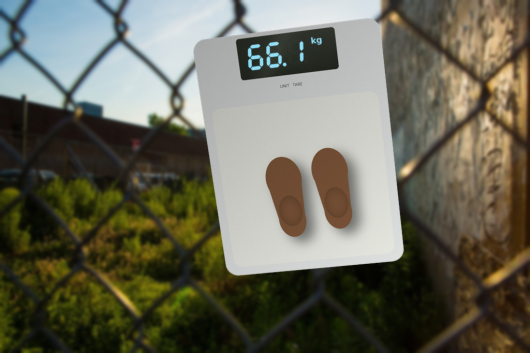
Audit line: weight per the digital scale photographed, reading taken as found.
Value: 66.1 kg
